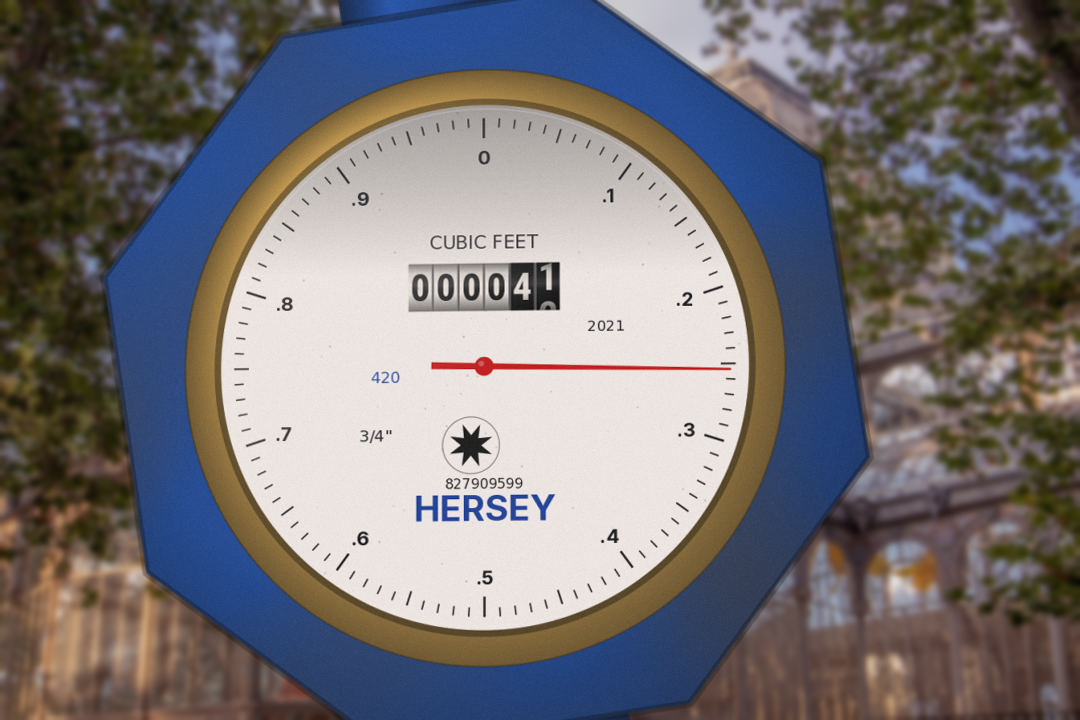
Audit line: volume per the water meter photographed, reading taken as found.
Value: 41.25 ft³
